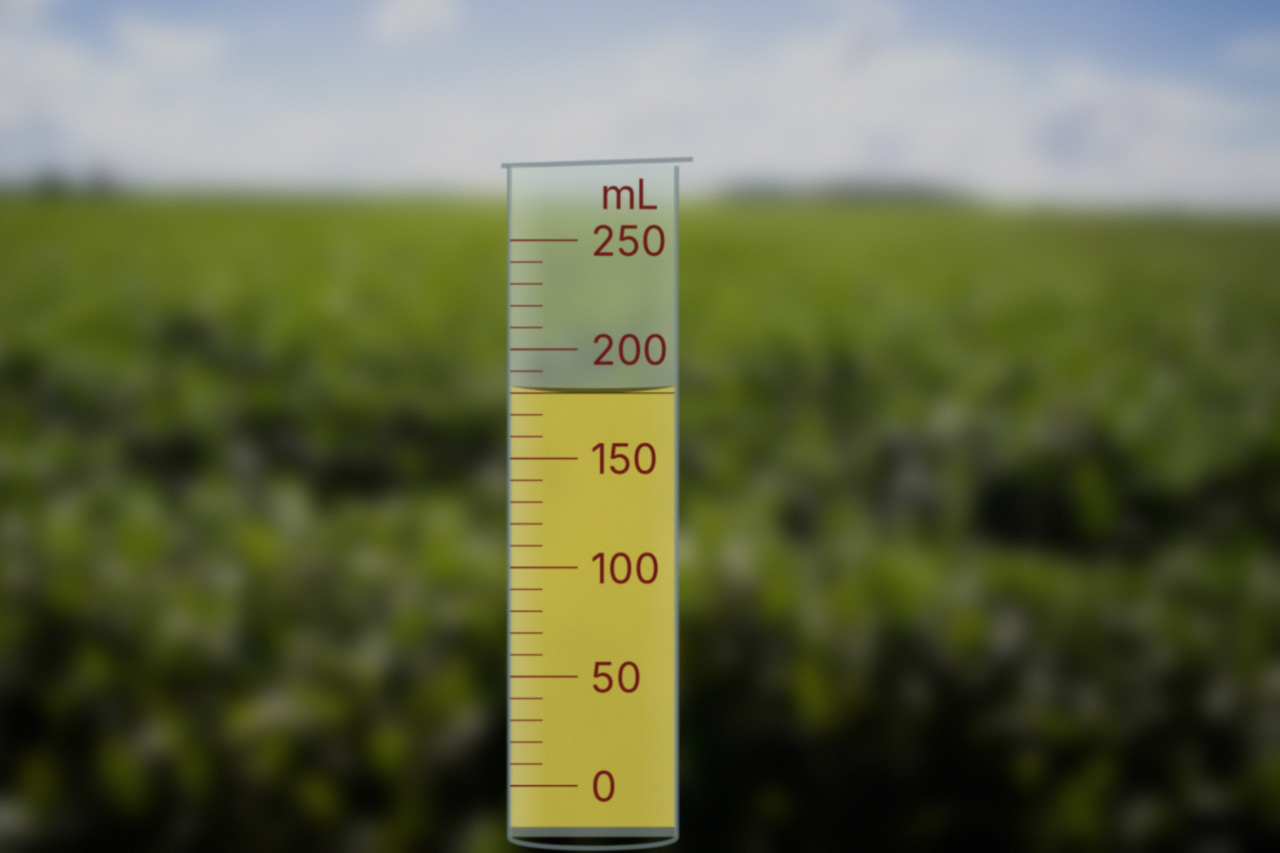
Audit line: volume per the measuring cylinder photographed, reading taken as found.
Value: 180 mL
